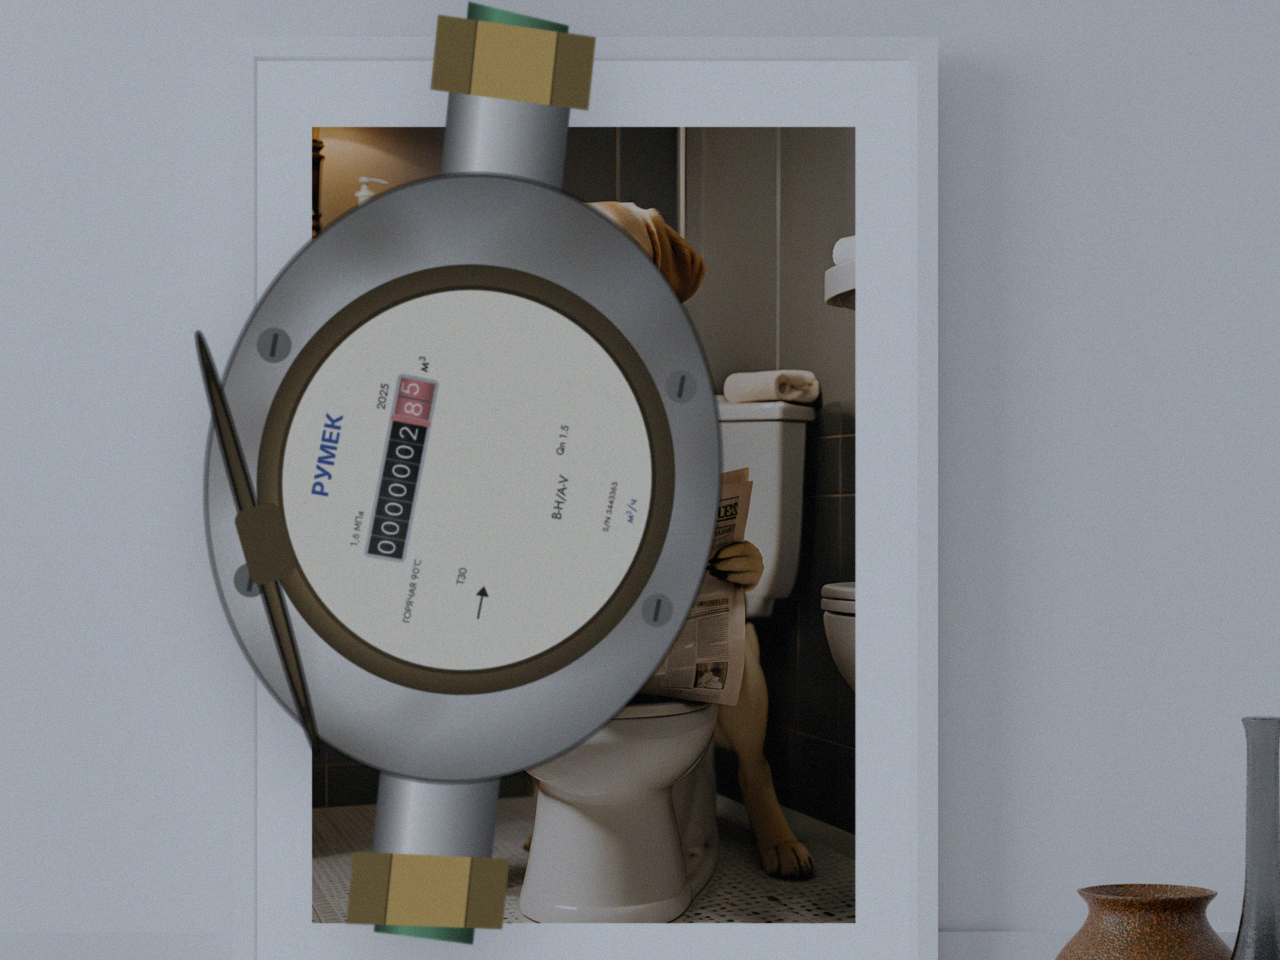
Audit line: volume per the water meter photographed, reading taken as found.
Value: 2.85 m³
